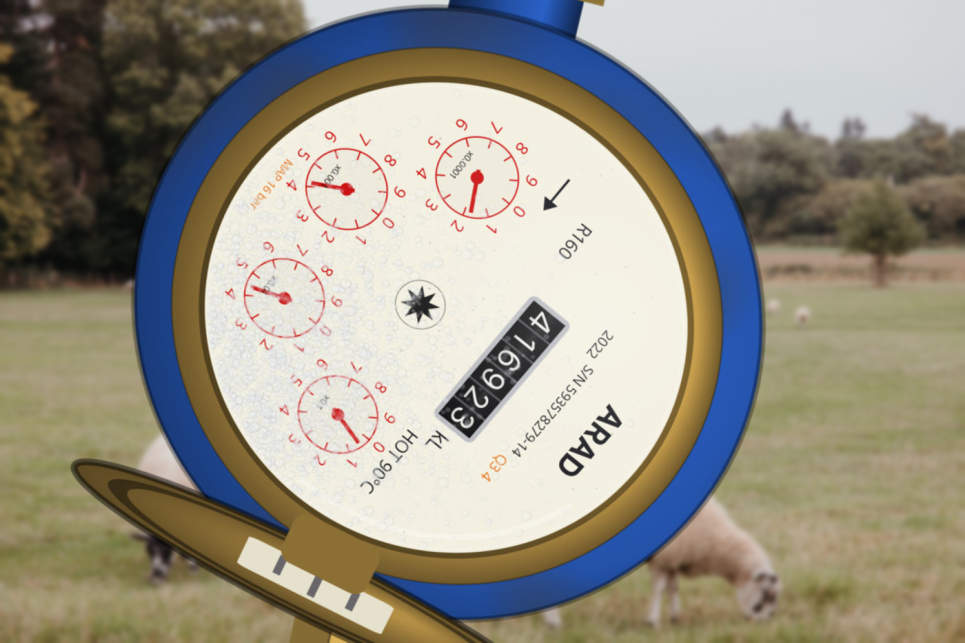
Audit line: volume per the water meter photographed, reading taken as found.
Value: 416923.0441 kL
